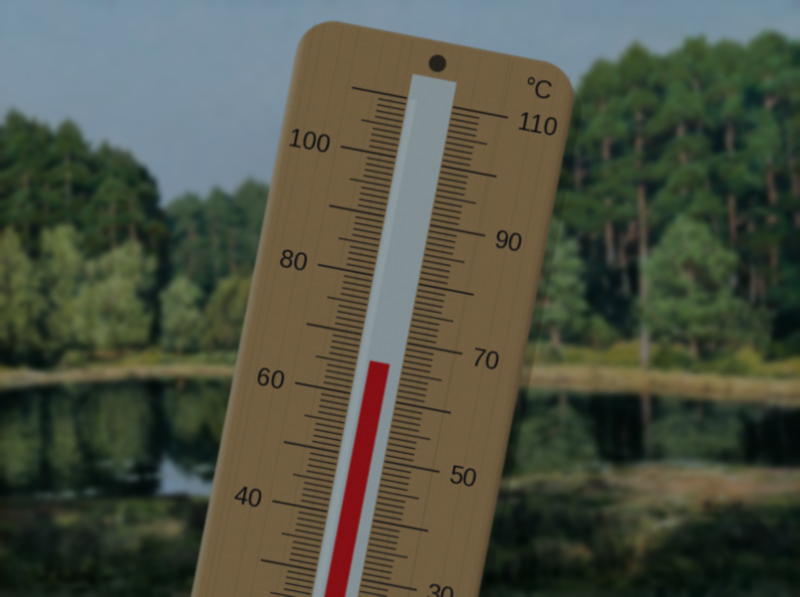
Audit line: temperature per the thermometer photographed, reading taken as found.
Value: 66 °C
